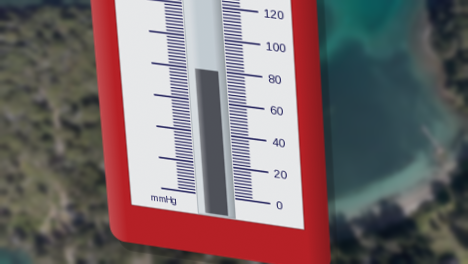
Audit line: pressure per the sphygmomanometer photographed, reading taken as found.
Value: 80 mmHg
